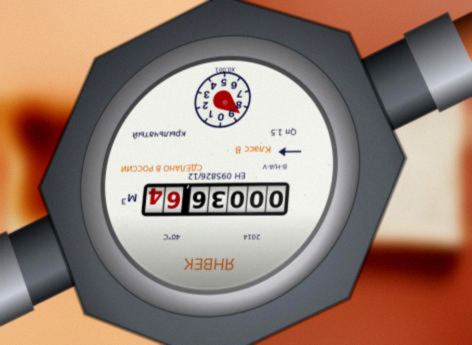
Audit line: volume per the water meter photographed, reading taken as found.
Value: 36.638 m³
